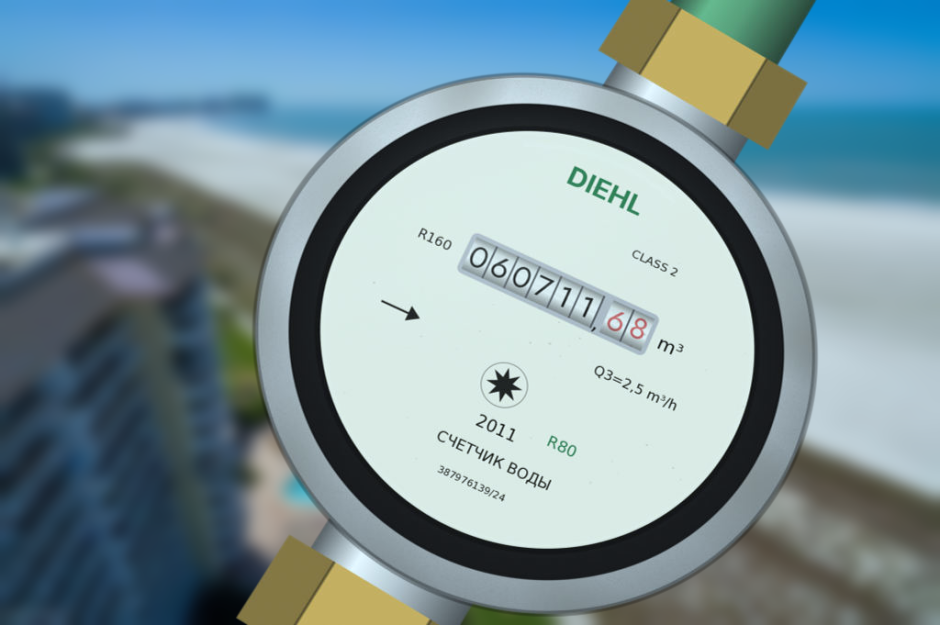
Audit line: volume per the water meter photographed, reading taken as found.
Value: 60711.68 m³
